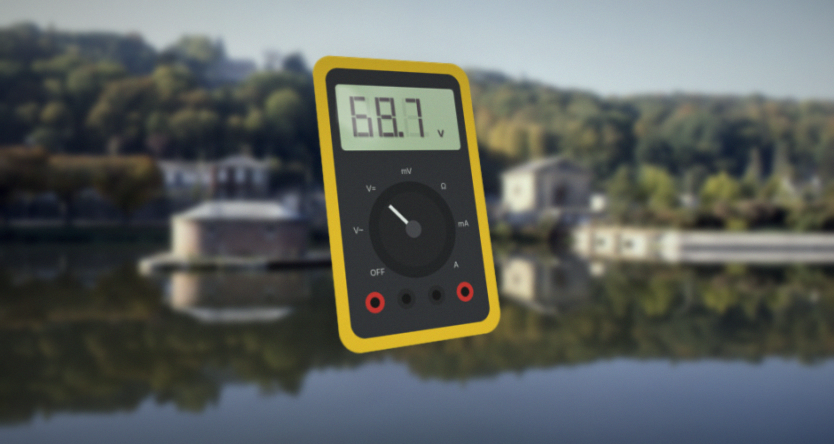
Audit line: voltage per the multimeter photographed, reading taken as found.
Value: 68.7 V
